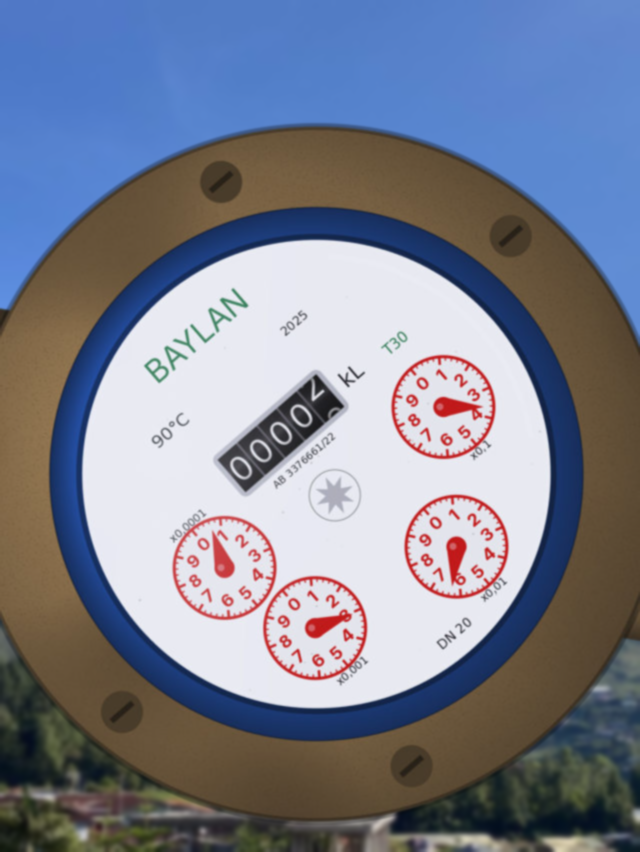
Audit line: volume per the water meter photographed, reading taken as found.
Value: 2.3630 kL
